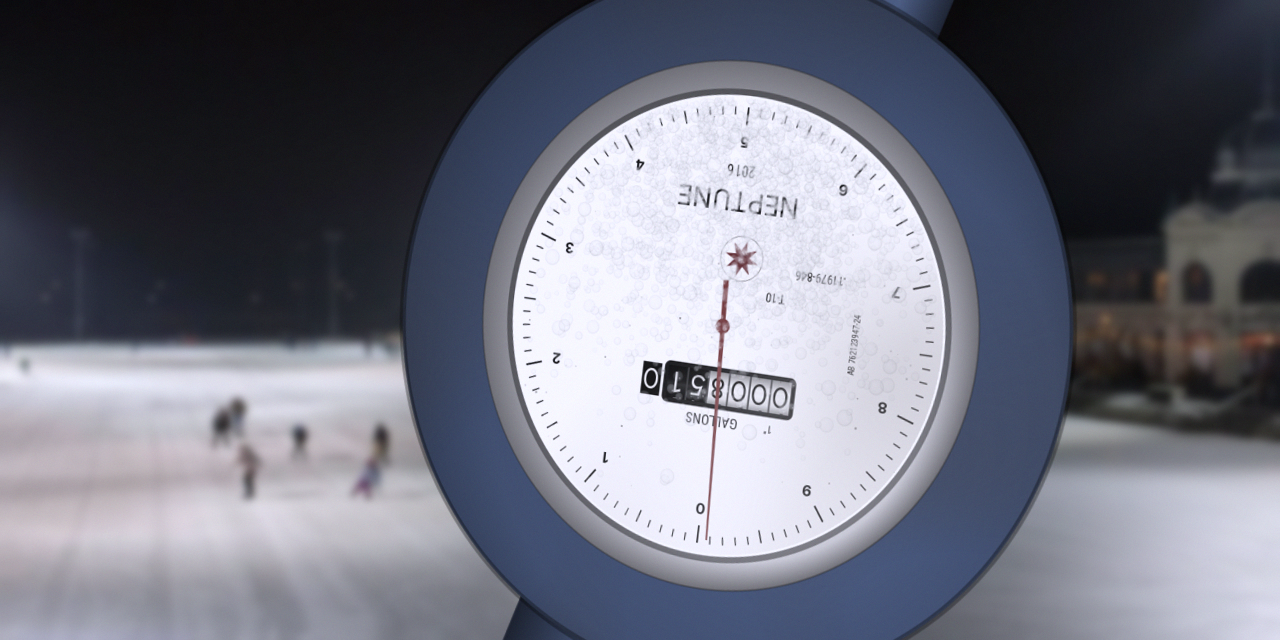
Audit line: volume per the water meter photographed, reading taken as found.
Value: 8509.9 gal
